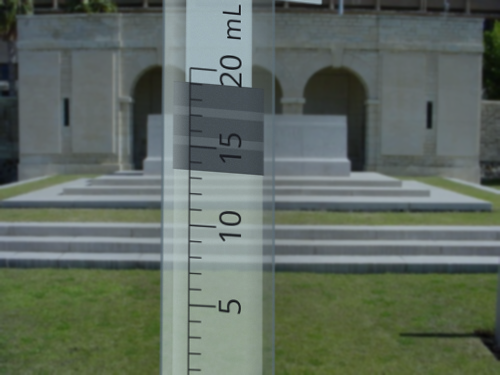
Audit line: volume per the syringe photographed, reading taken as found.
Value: 13.5 mL
